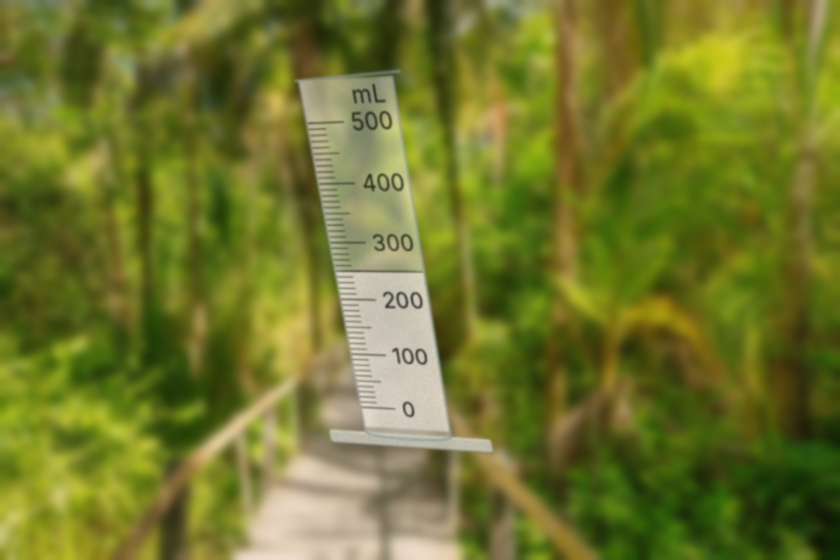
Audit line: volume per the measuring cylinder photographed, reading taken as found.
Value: 250 mL
